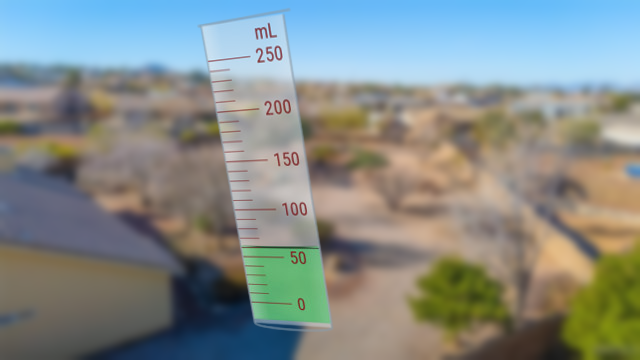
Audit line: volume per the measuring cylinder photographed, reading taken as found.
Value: 60 mL
